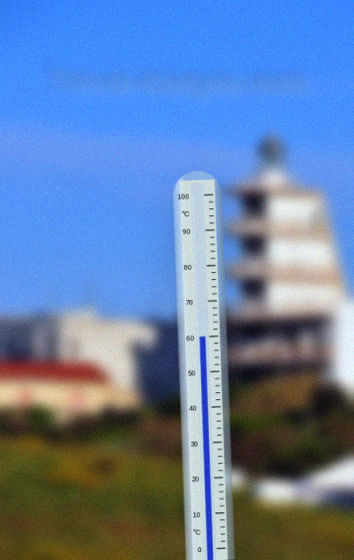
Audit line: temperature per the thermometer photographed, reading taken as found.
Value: 60 °C
